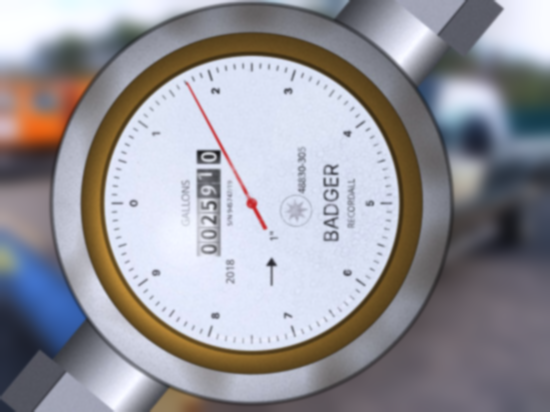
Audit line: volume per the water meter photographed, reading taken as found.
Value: 25911.7 gal
